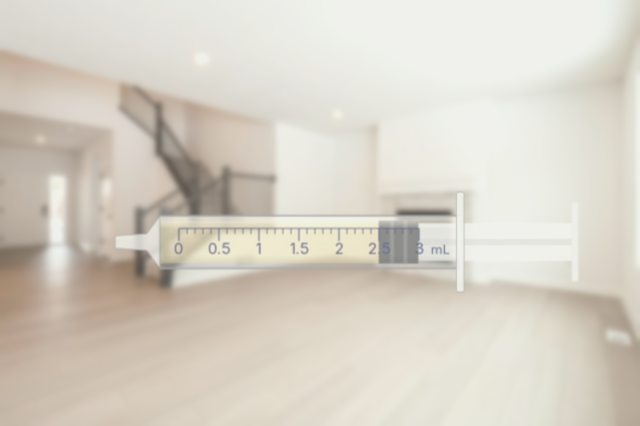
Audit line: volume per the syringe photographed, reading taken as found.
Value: 2.5 mL
